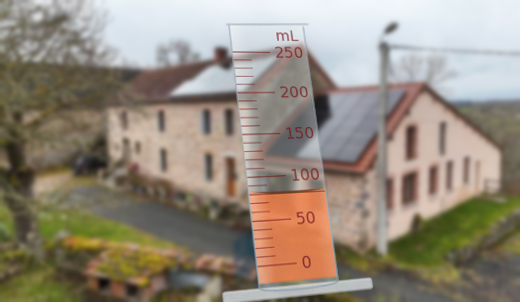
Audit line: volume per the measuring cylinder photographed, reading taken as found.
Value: 80 mL
